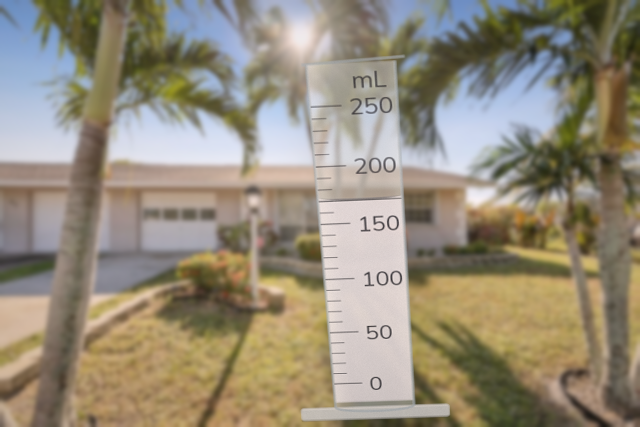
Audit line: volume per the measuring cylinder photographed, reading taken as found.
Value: 170 mL
